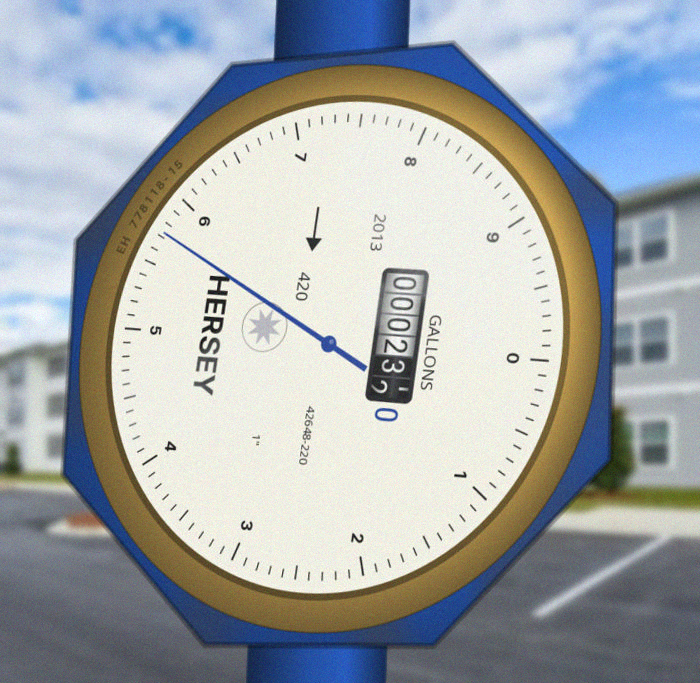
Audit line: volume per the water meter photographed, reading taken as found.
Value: 2315.7 gal
